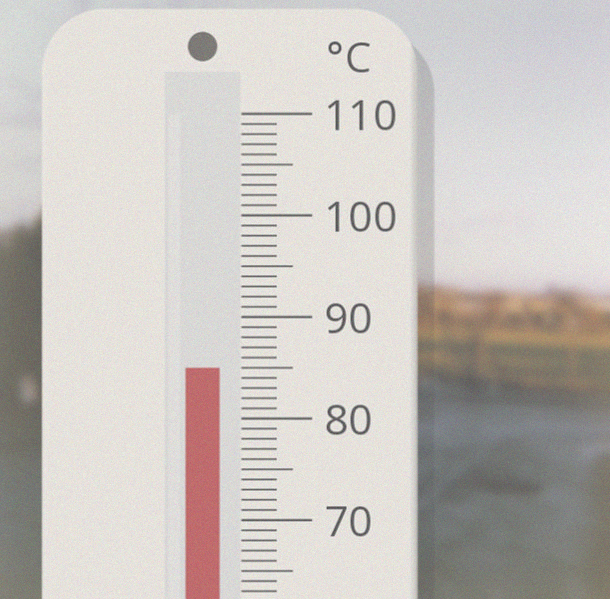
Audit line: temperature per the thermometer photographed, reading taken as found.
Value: 85 °C
